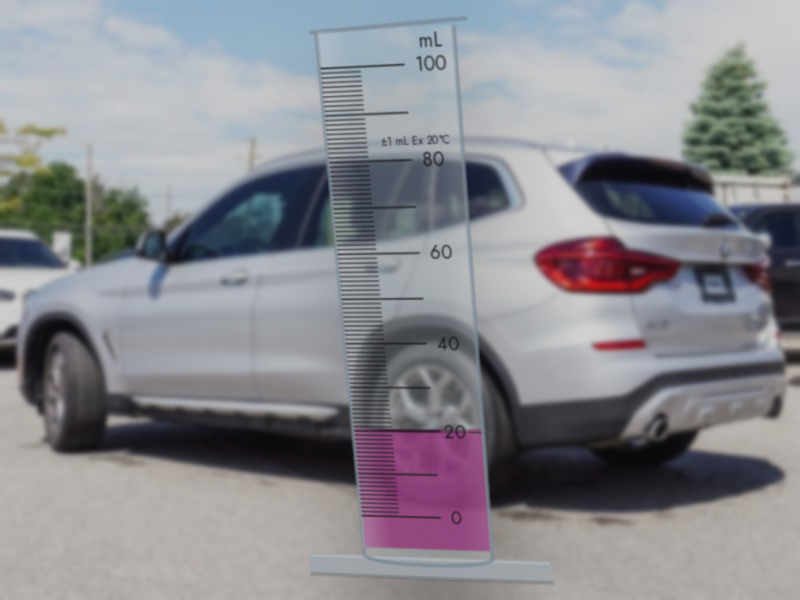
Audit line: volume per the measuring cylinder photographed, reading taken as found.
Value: 20 mL
